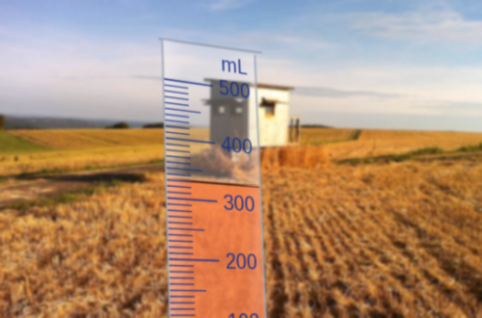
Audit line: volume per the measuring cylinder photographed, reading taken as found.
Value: 330 mL
